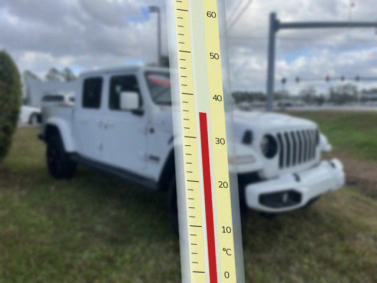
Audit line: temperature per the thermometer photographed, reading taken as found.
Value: 36 °C
